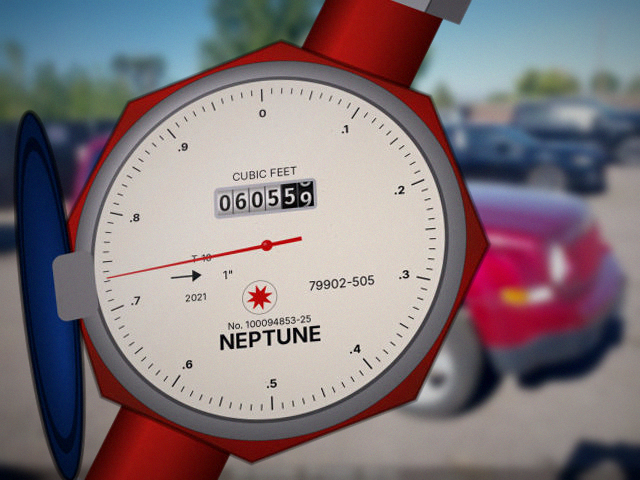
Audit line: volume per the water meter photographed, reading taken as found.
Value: 60558.73 ft³
